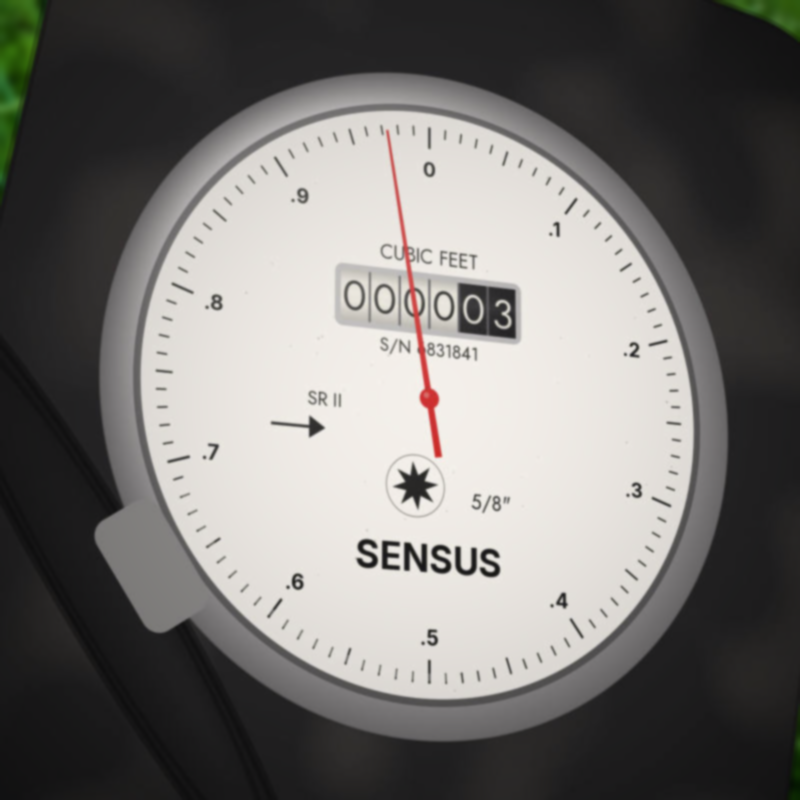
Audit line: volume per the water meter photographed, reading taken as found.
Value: 2.97 ft³
